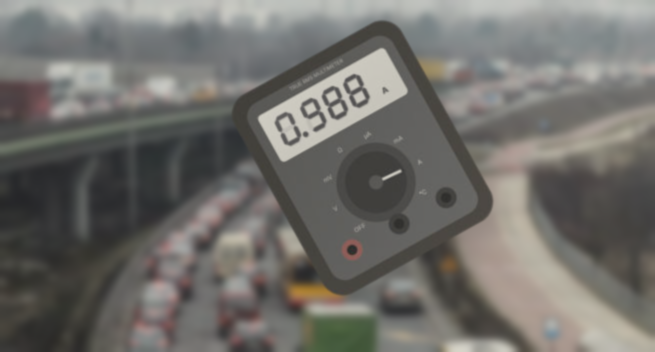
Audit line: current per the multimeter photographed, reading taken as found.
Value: 0.988 A
